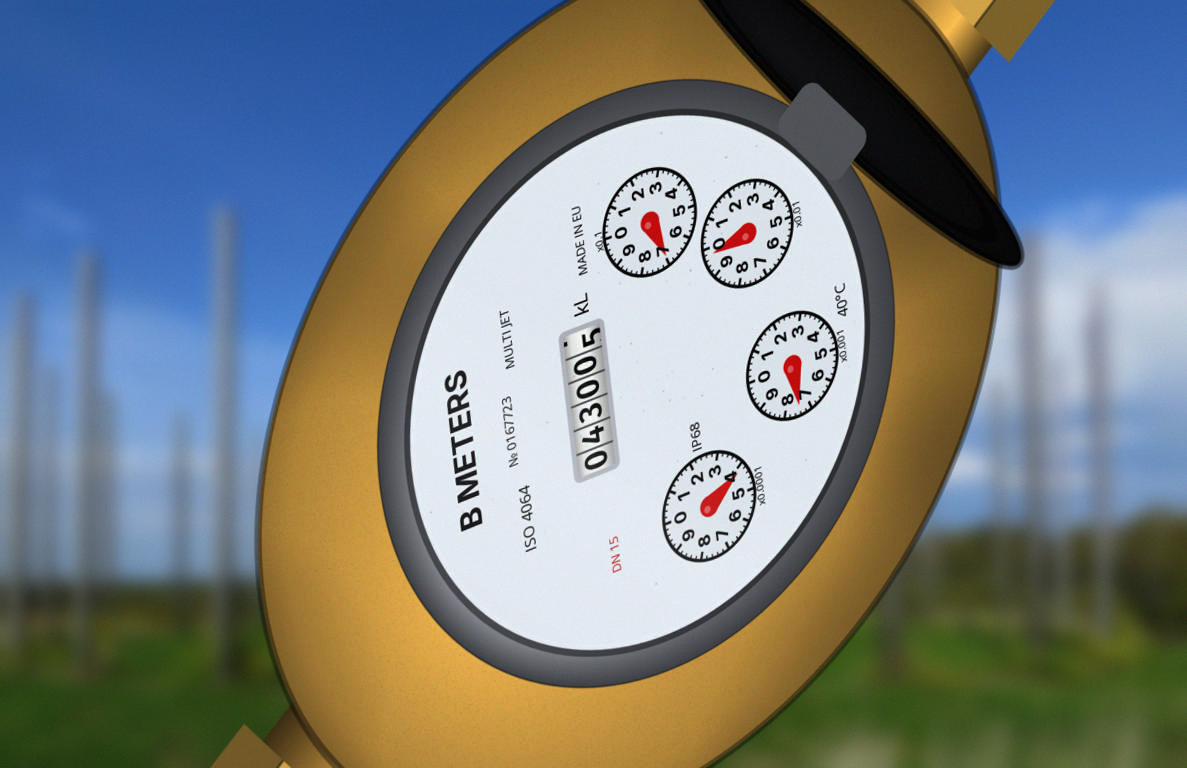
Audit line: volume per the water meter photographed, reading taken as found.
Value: 43004.6974 kL
